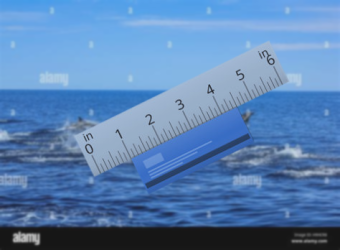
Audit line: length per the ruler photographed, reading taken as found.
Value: 3.5 in
